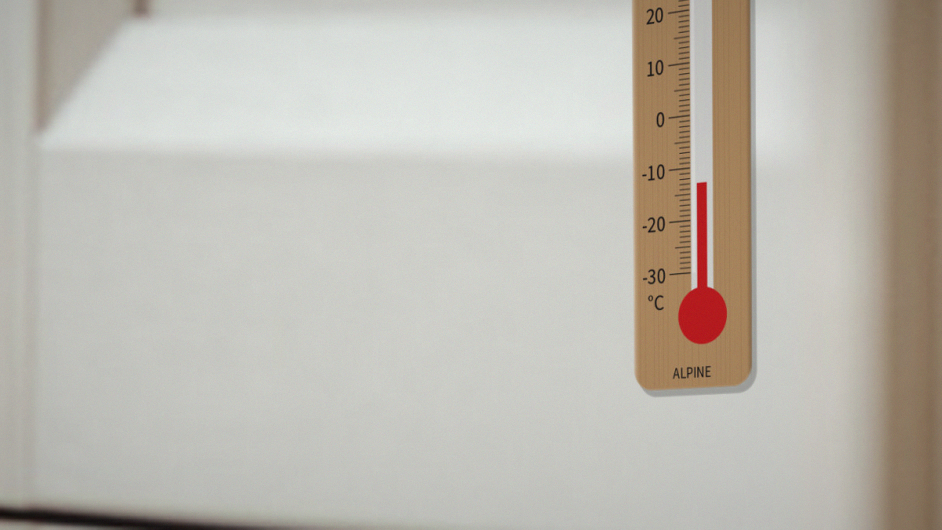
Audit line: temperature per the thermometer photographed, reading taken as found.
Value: -13 °C
